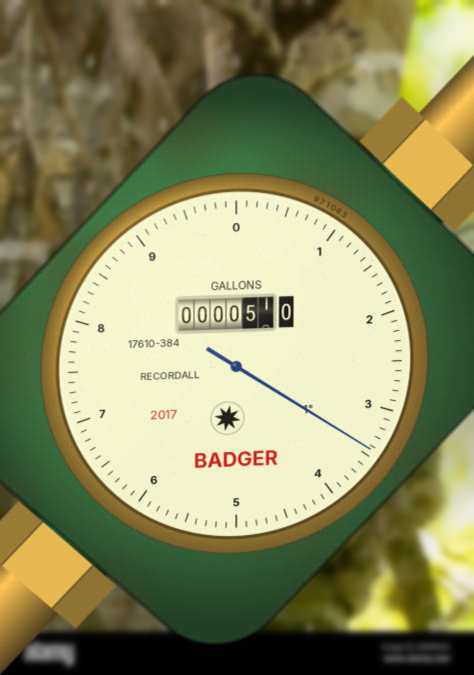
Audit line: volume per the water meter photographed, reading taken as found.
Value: 513.4 gal
